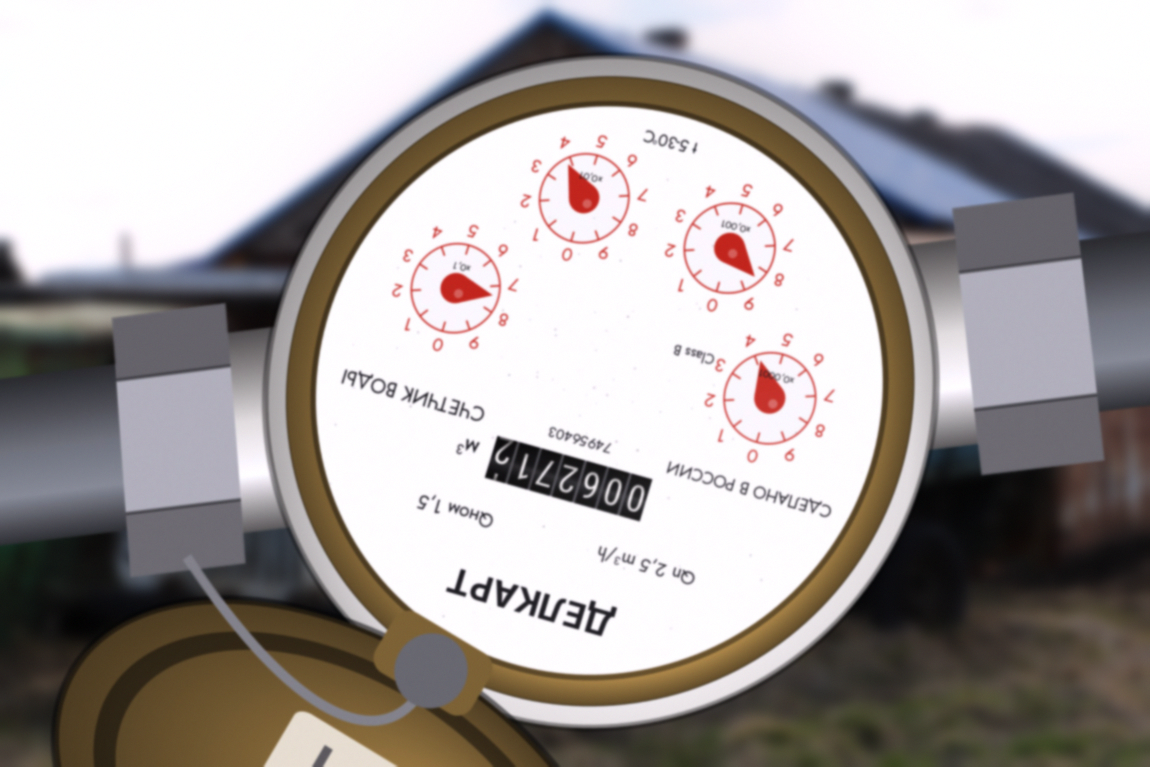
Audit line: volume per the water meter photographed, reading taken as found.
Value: 62711.7384 m³
